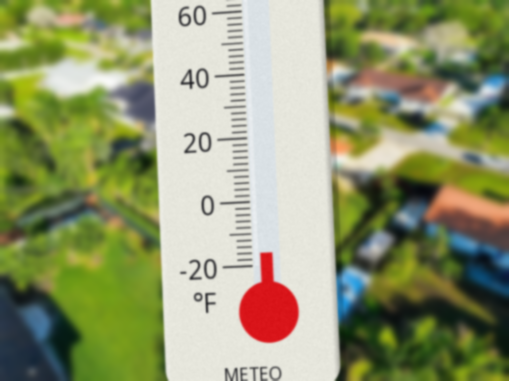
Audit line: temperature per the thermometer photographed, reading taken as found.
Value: -16 °F
